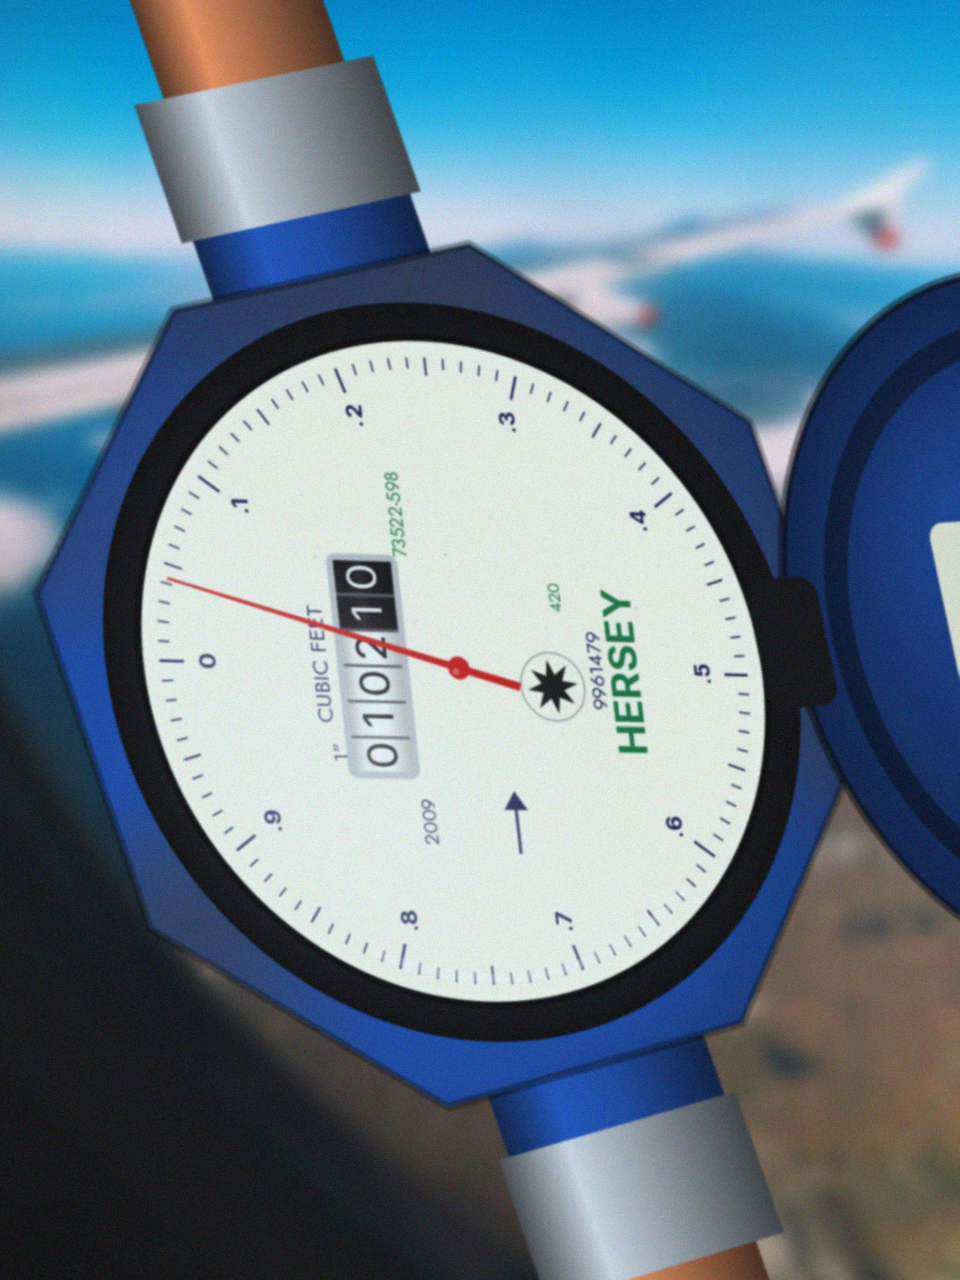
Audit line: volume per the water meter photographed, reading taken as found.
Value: 10210.04 ft³
